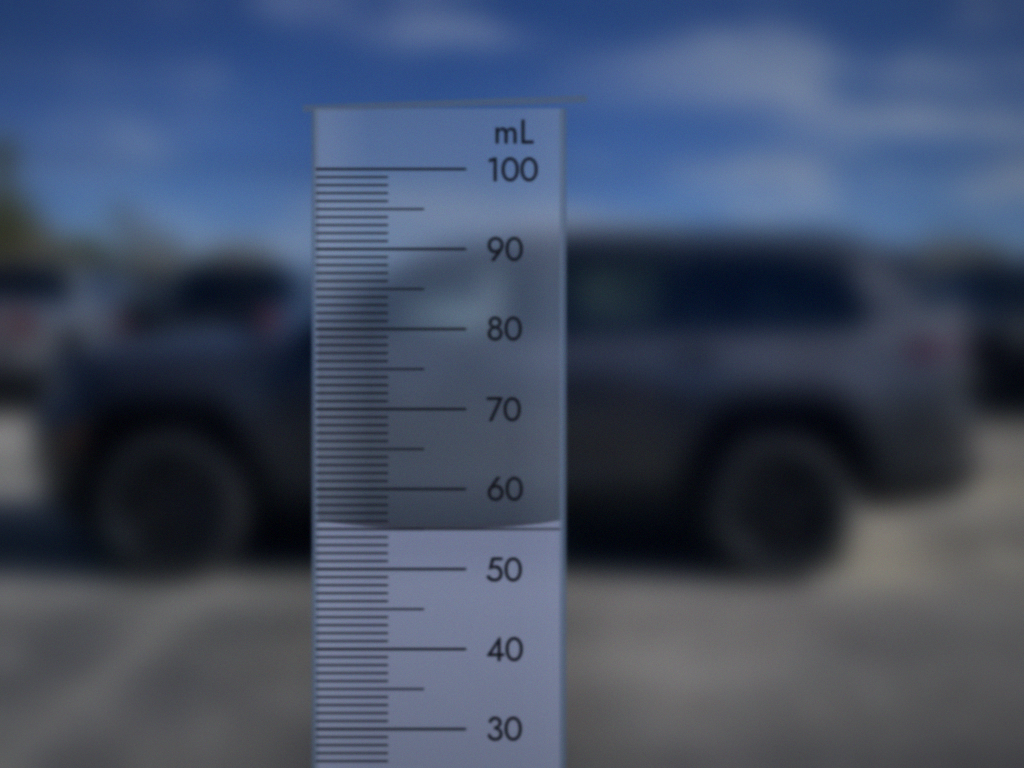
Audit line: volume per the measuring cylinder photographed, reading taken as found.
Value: 55 mL
